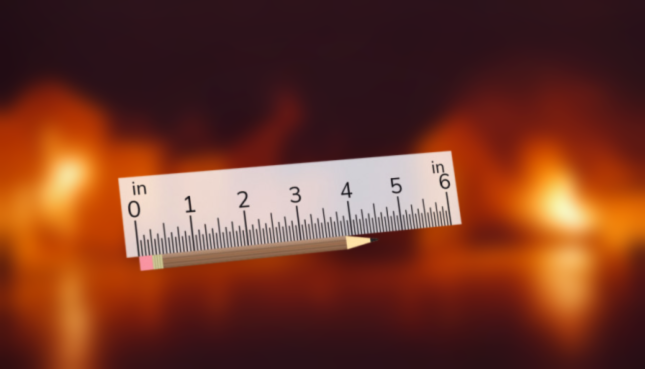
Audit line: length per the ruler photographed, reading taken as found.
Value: 4.5 in
